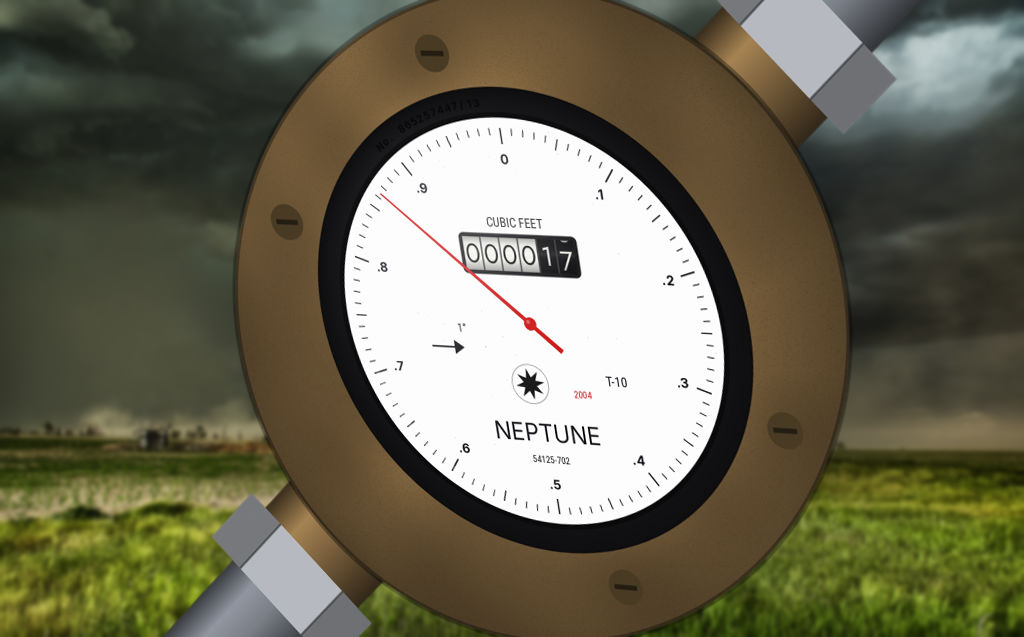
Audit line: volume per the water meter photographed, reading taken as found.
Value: 16.86 ft³
